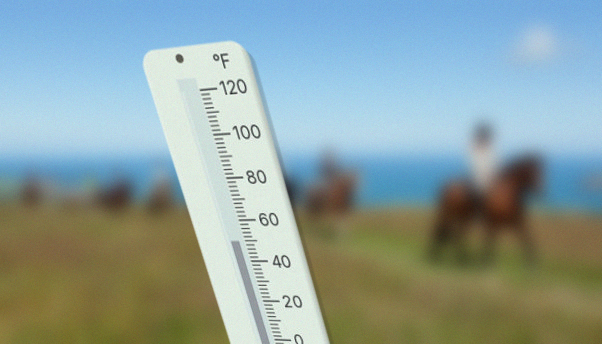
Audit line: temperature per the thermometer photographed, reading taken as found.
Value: 50 °F
